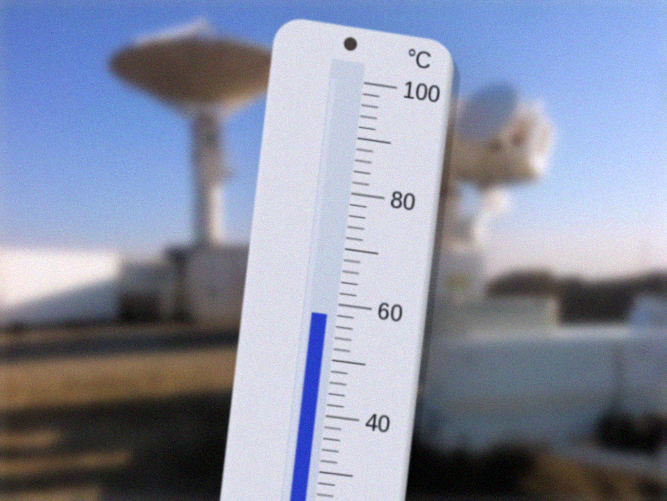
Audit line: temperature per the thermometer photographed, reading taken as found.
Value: 58 °C
